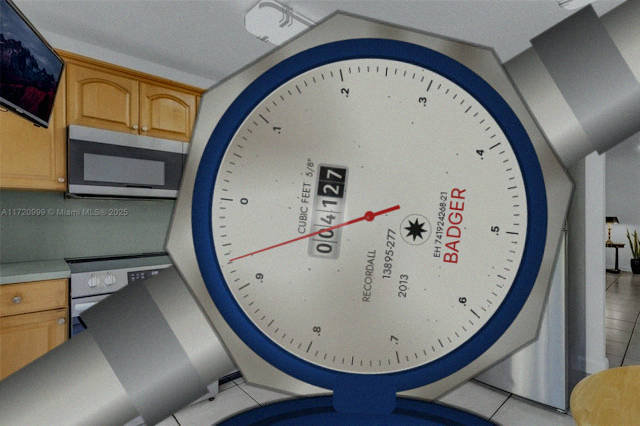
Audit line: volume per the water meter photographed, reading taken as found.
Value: 4126.93 ft³
